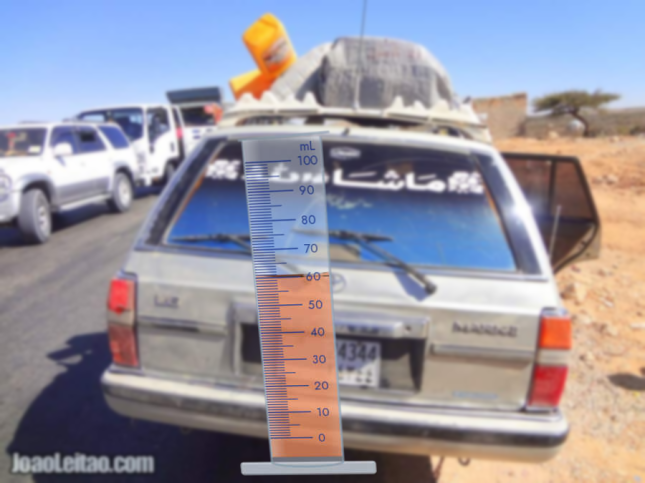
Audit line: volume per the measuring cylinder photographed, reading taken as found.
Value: 60 mL
